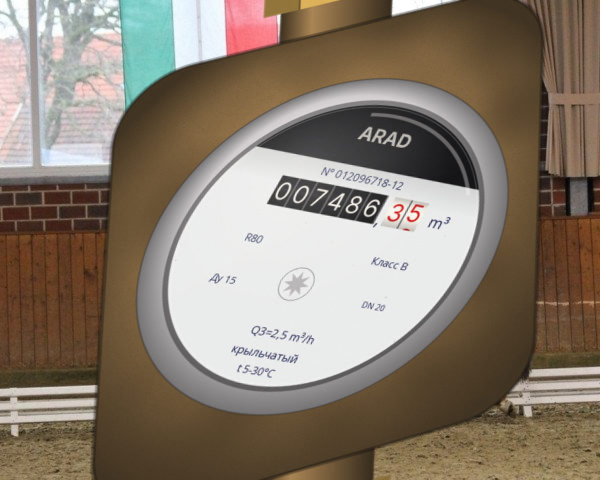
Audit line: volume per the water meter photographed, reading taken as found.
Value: 7486.35 m³
